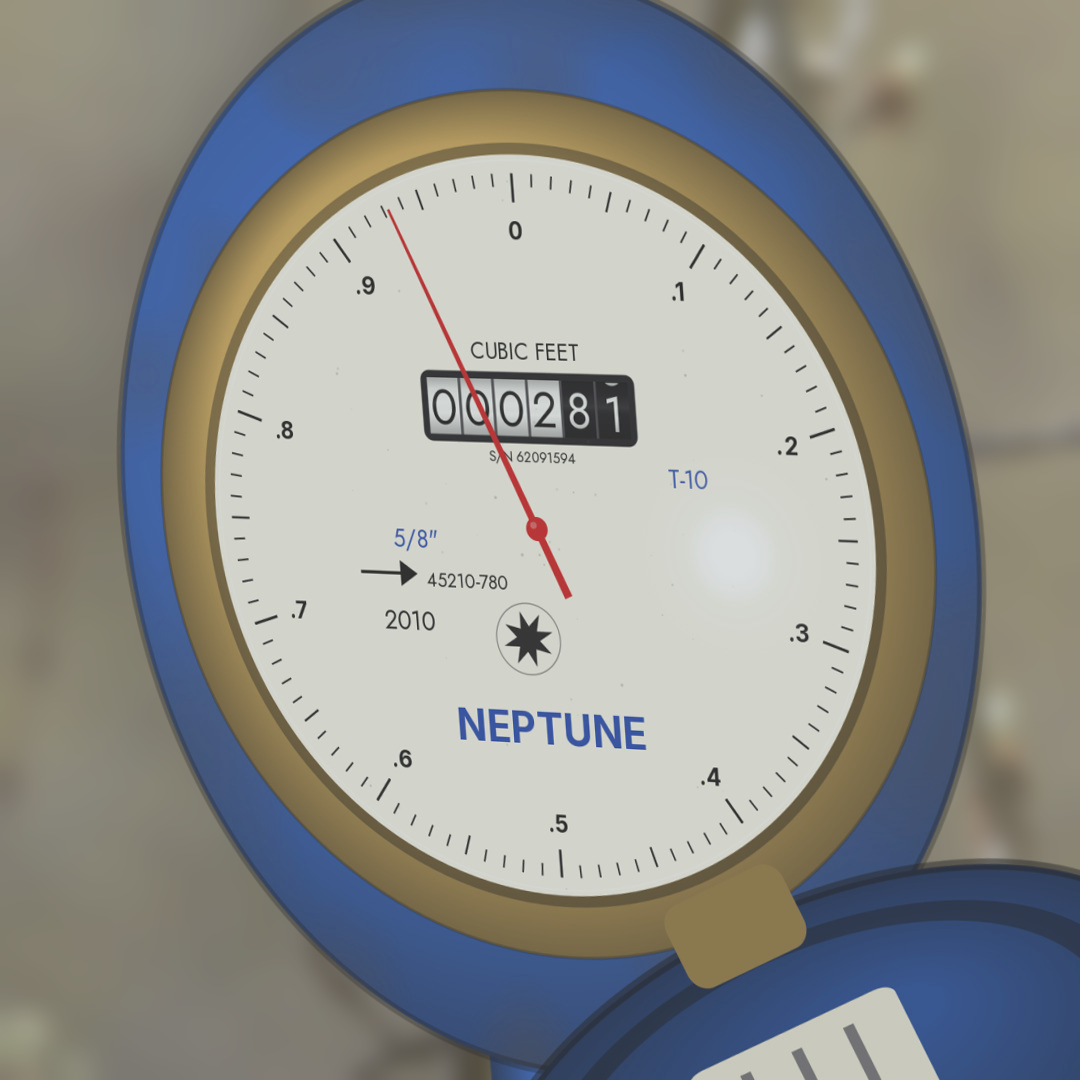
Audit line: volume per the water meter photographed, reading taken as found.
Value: 280.93 ft³
